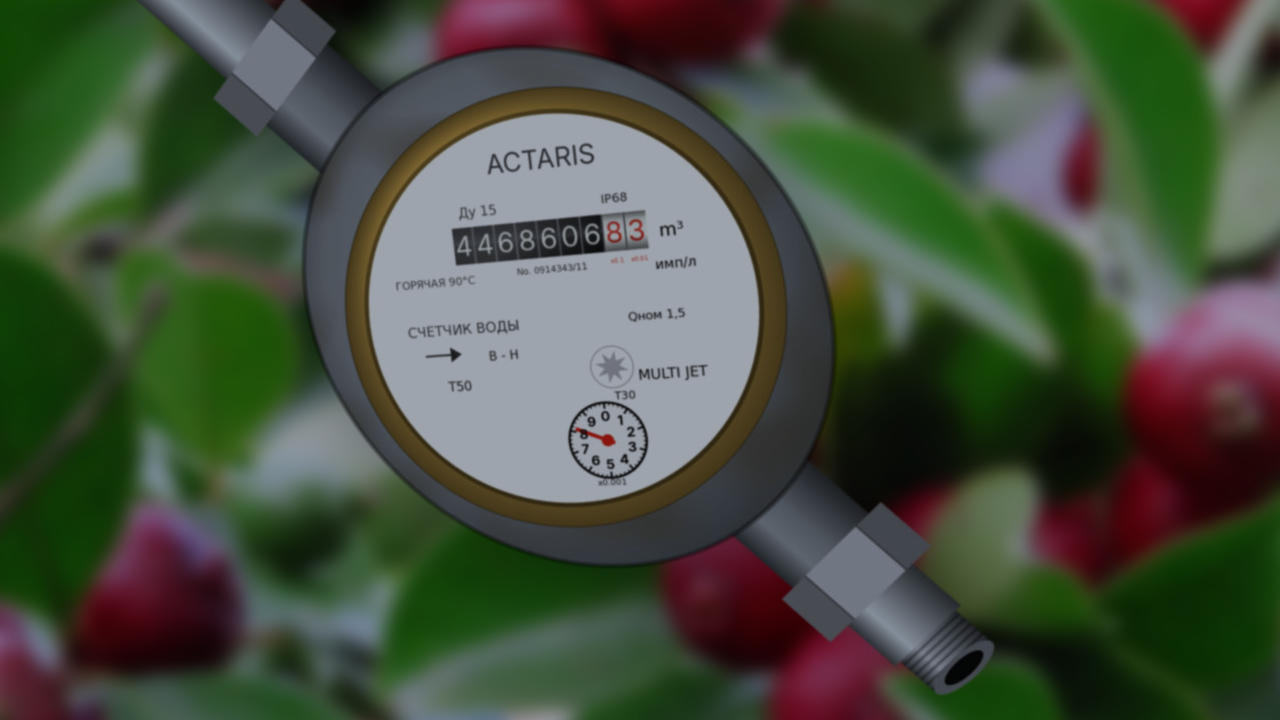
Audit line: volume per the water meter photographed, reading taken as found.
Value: 4468606.838 m³
